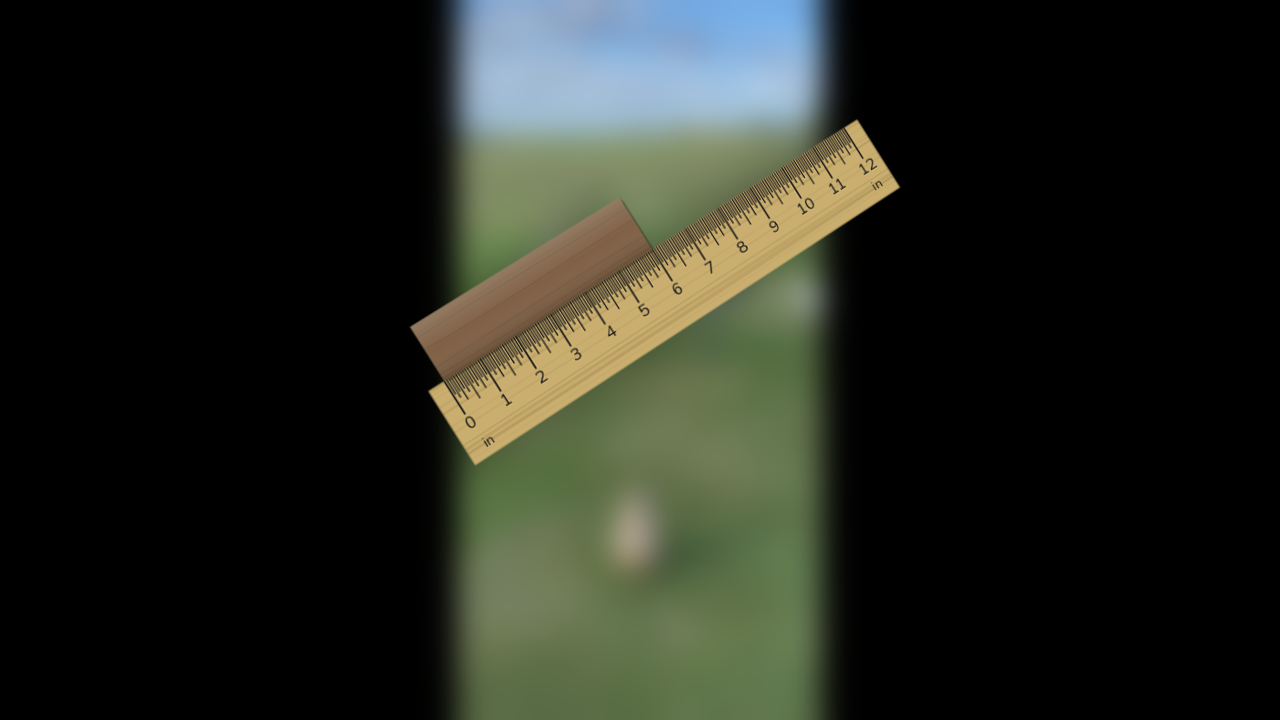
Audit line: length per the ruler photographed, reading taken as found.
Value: 6 in
